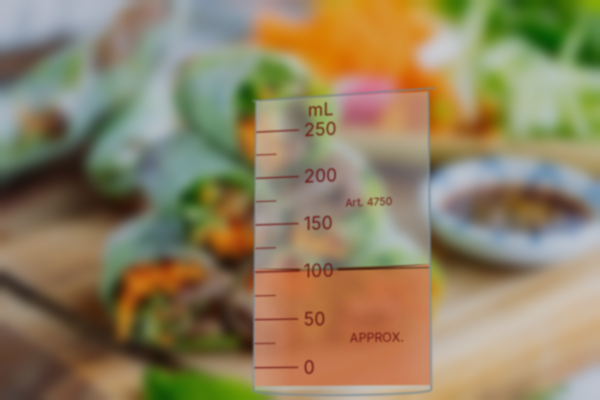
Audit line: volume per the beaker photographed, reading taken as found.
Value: 100 mL
